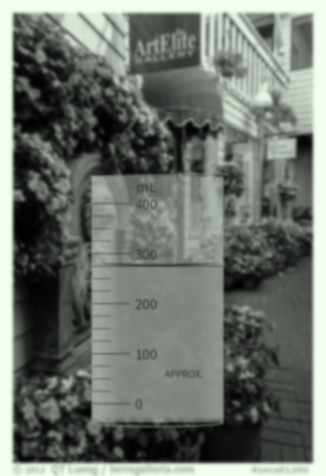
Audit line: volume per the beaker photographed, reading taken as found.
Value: 275 mL
